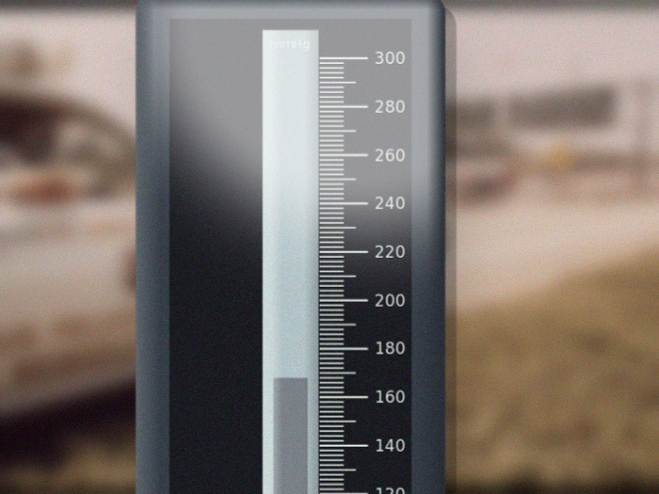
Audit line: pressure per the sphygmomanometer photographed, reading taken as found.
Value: 168 mmHg
